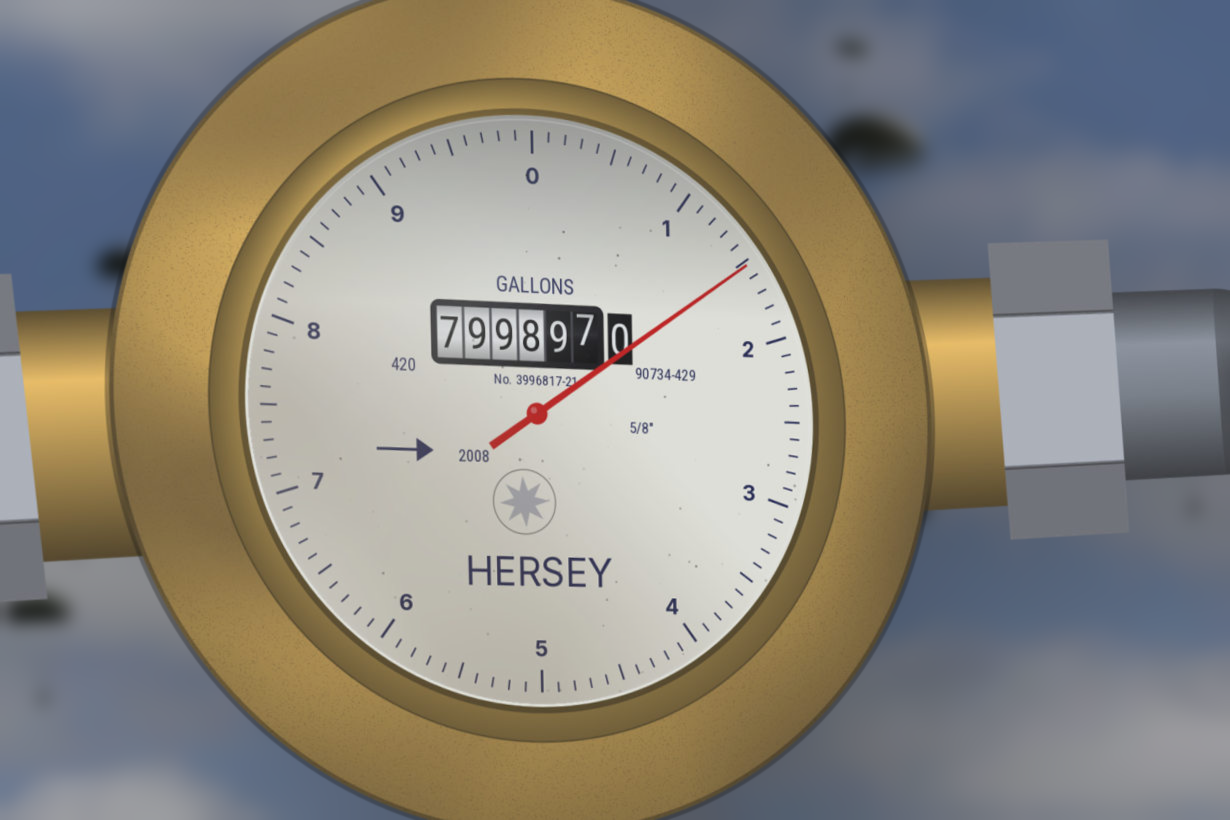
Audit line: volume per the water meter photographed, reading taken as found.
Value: 7998971.5 gal
